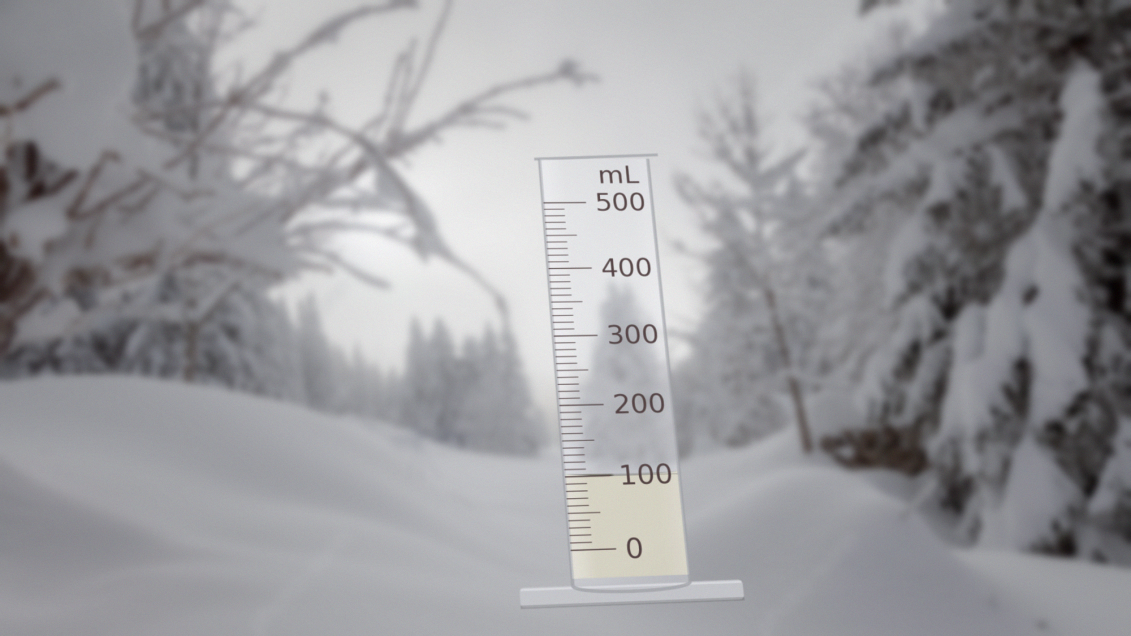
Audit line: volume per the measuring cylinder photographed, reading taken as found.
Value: 100 mL
